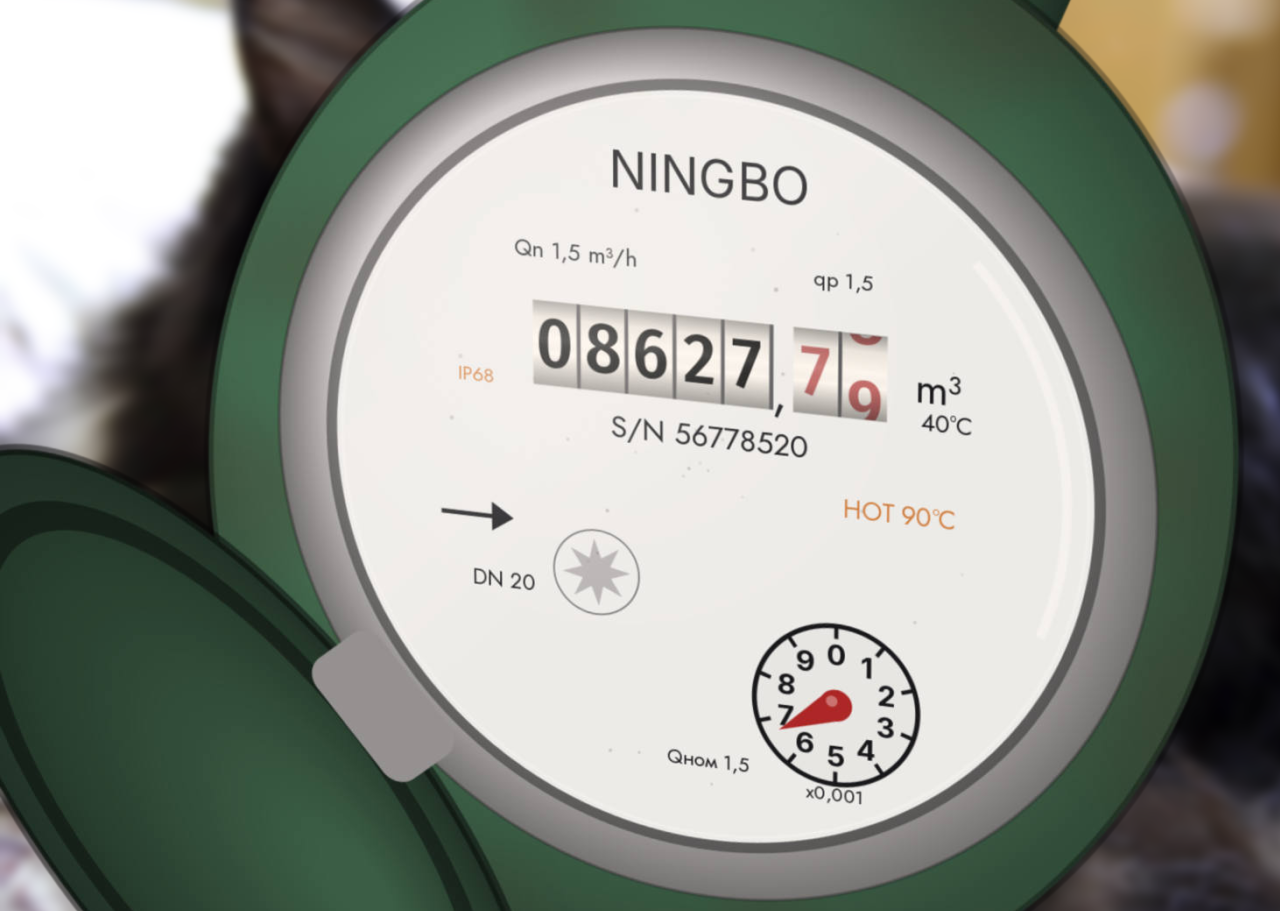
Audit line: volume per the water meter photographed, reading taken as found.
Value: 8627.786 m³
